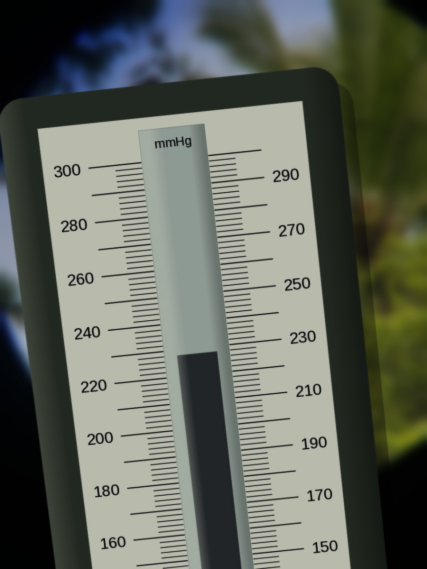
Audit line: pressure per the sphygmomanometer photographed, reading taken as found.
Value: 228 mmHg
